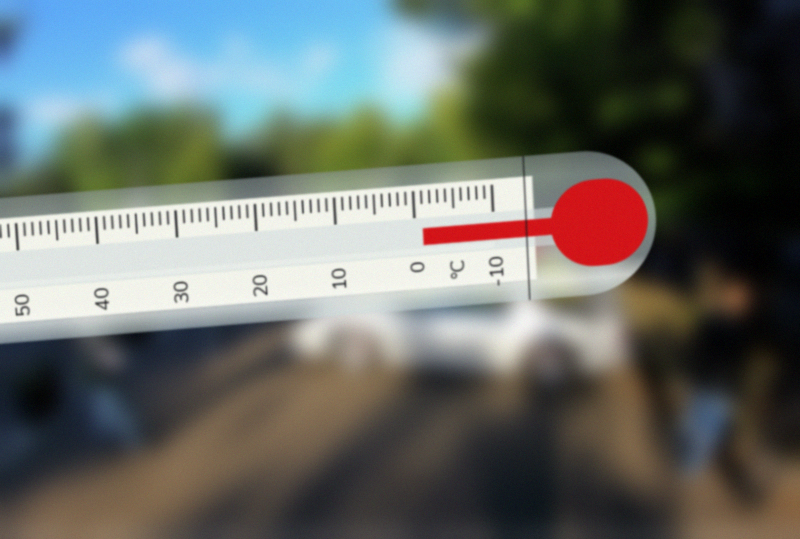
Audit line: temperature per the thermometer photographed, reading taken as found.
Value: -1 °C
